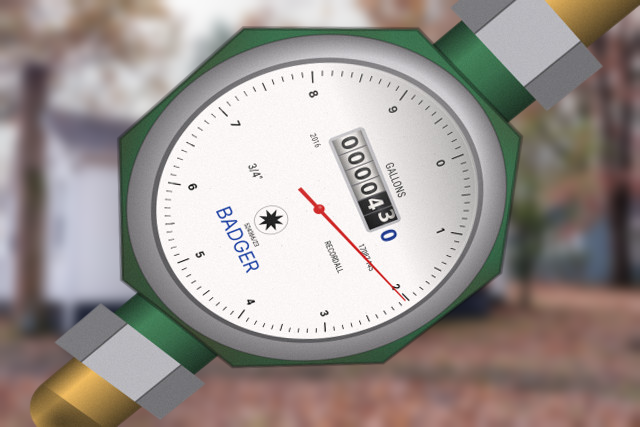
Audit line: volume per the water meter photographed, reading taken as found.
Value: 432.0 gal
